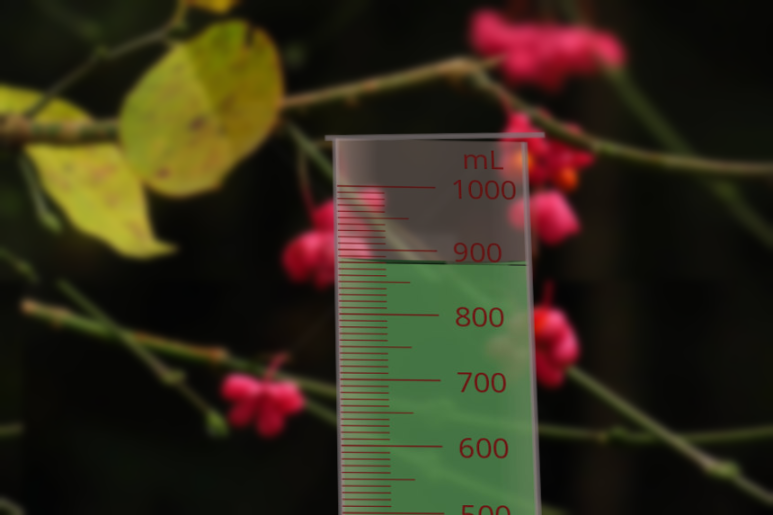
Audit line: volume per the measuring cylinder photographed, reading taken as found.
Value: 880 mL
